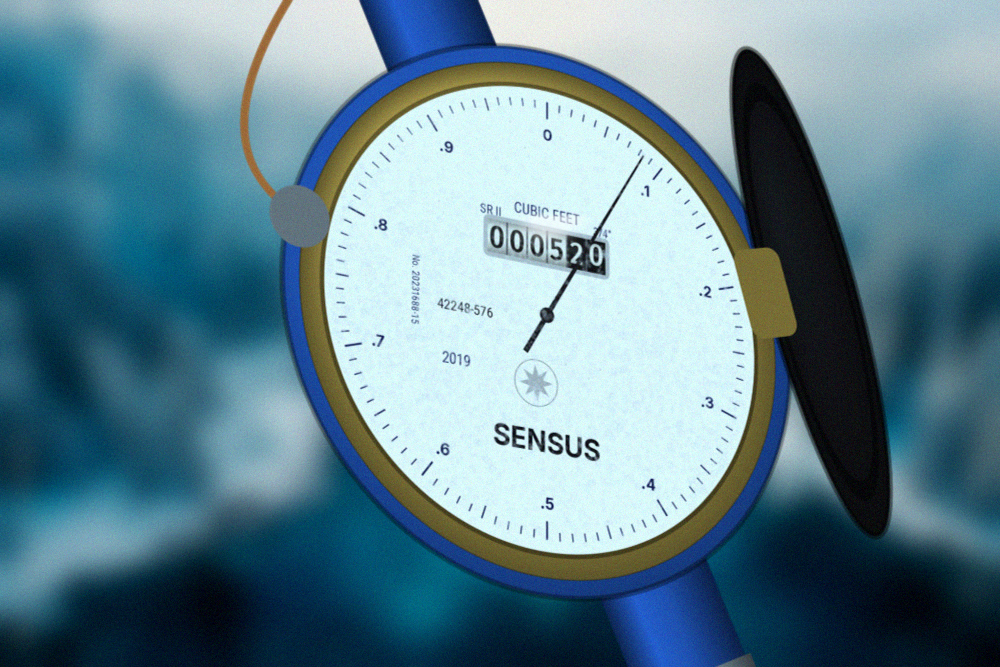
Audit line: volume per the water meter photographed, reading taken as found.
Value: 520.08 ft³
